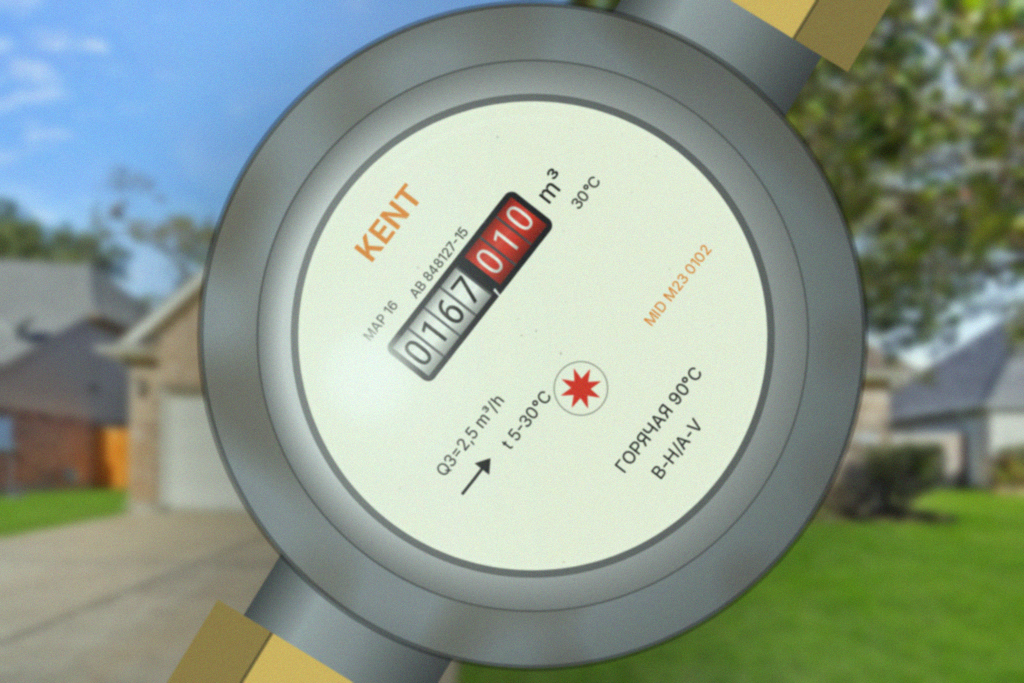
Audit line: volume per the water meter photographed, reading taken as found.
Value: 167.010 m³
